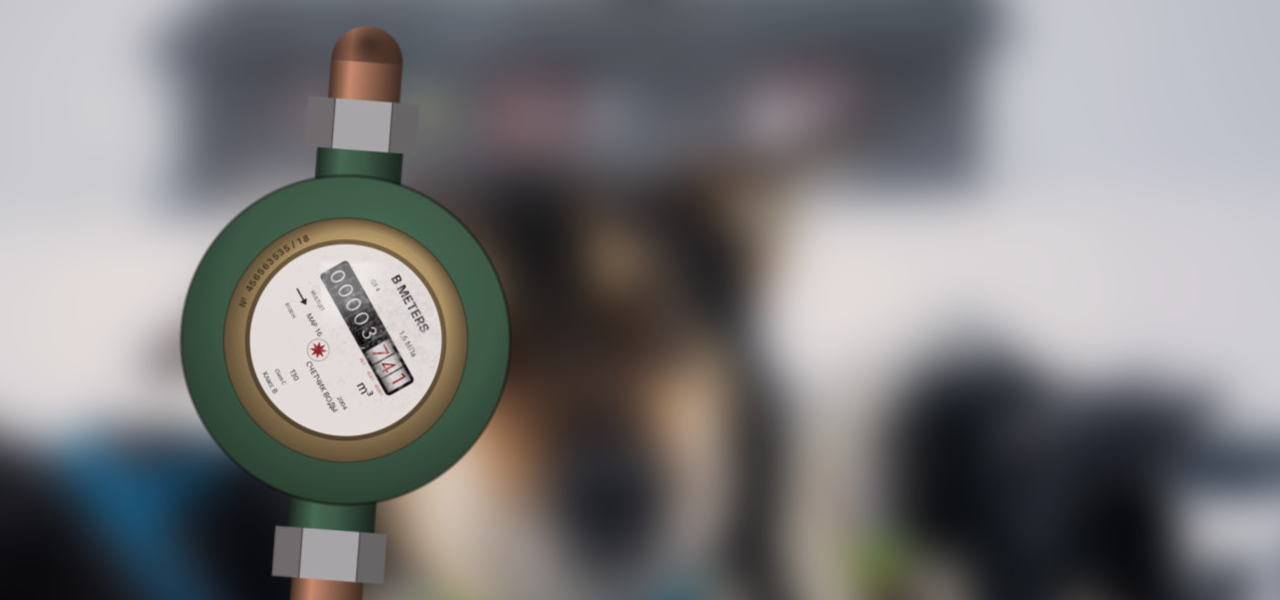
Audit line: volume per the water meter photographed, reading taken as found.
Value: 3.741 m³
